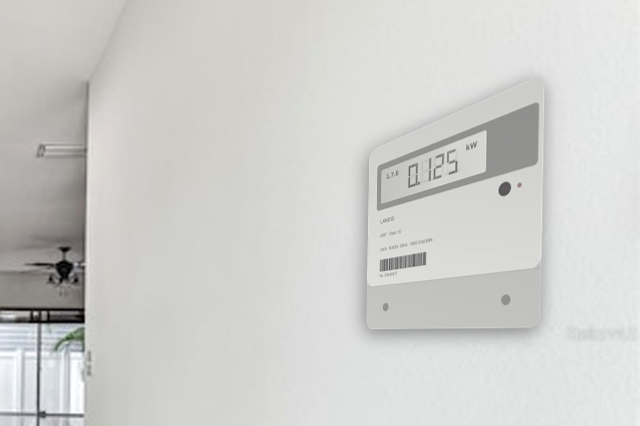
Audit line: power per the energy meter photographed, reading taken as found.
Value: 0.125 kW
